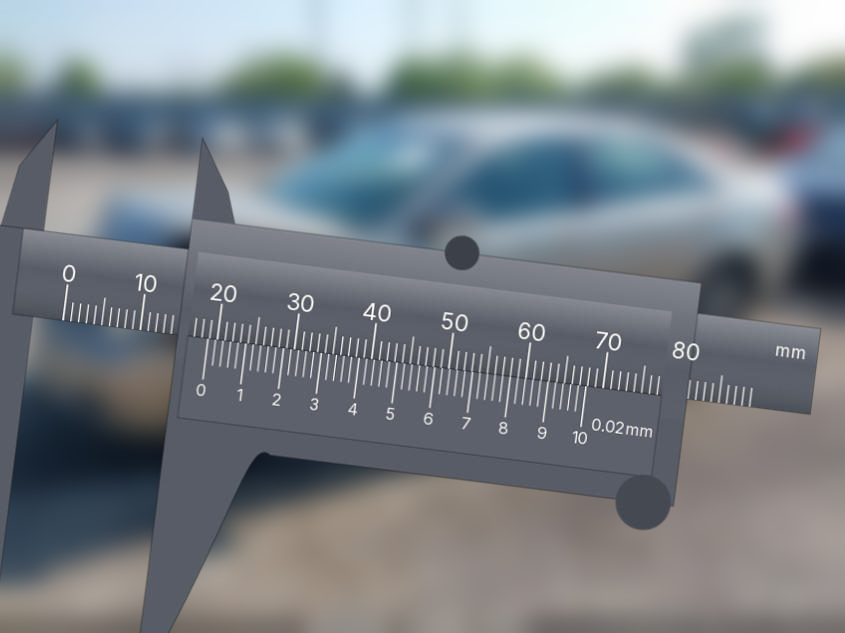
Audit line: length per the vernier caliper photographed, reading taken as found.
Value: 18.8 mm
